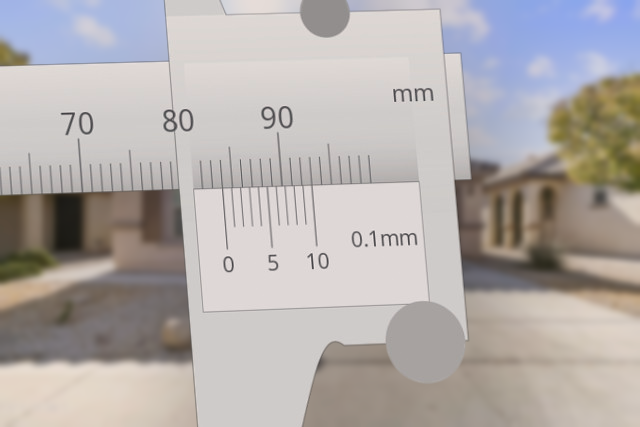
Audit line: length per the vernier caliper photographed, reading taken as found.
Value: 84.0 mm
